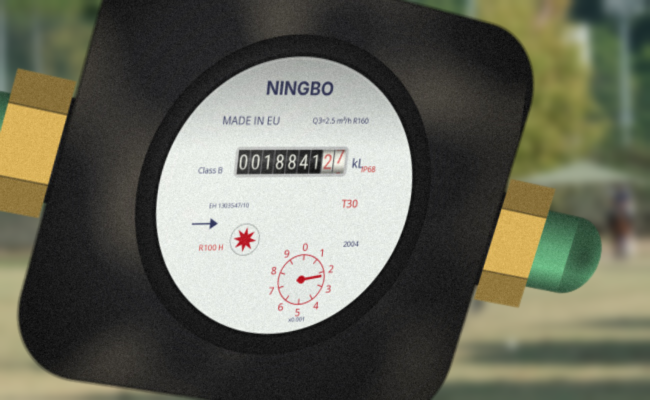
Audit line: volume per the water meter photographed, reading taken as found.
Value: 18841.272 kL
